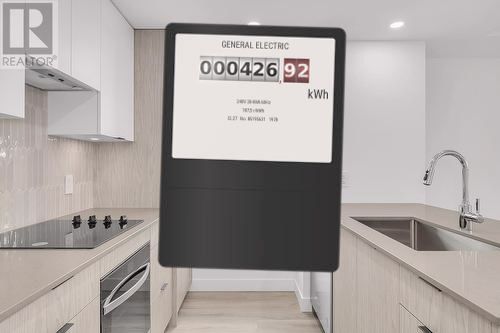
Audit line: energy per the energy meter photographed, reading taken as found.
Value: 426.92 kWh
